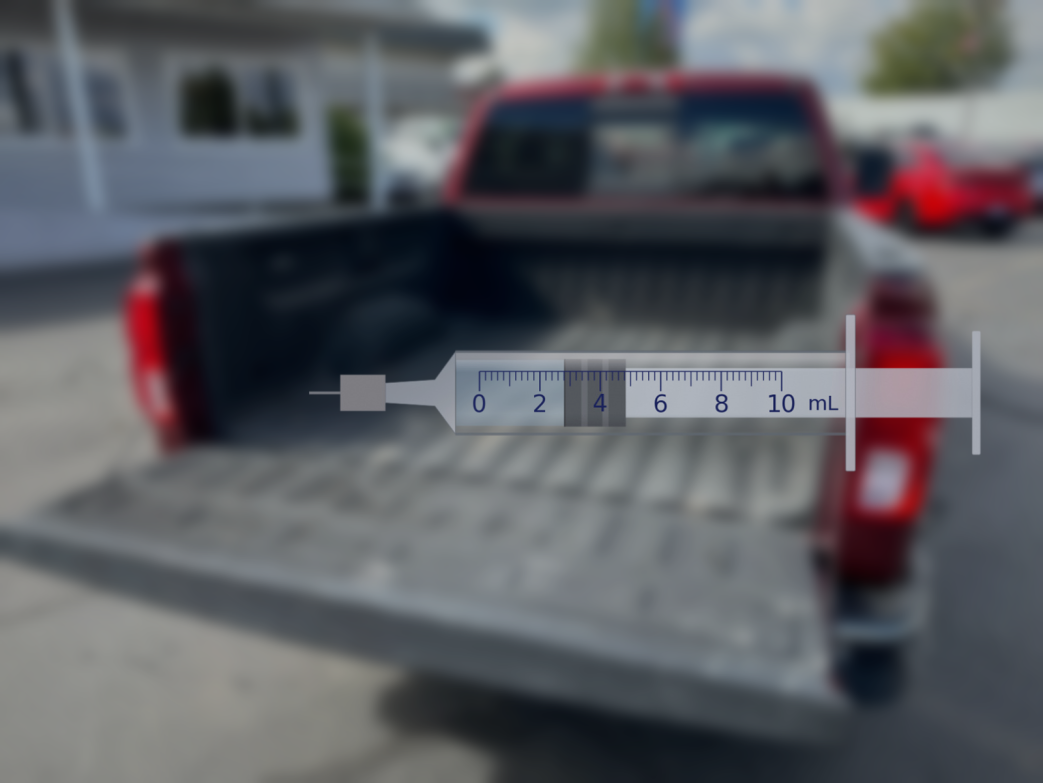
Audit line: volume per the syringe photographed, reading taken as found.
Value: 2.8 mL
